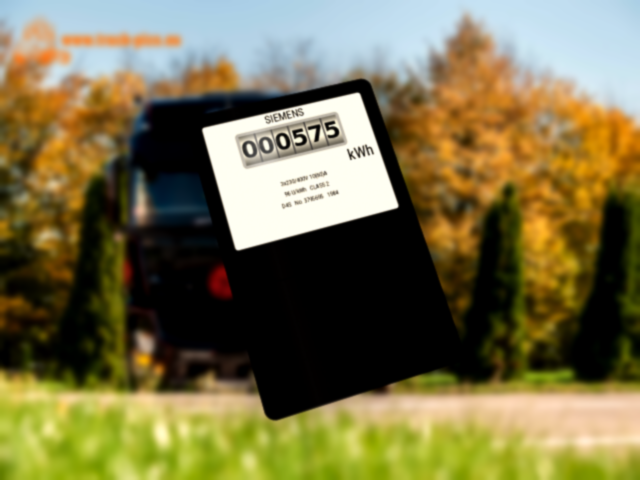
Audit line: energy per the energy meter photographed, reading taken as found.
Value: 575 kWh
